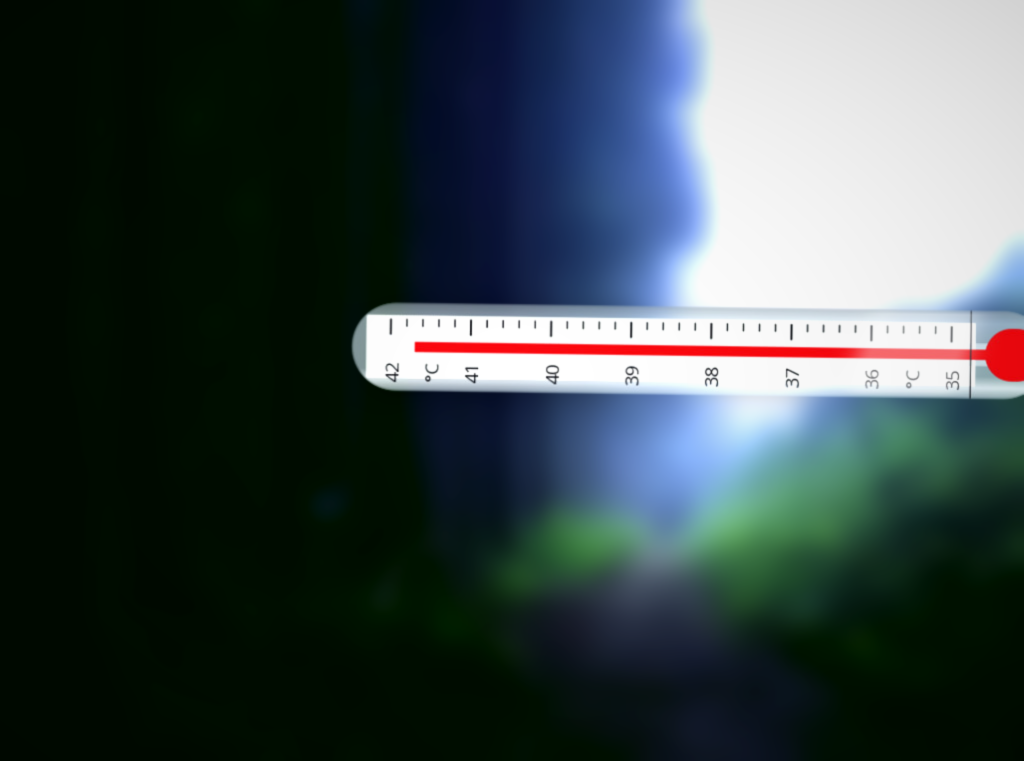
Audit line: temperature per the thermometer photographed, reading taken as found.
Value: 41.7 °C
